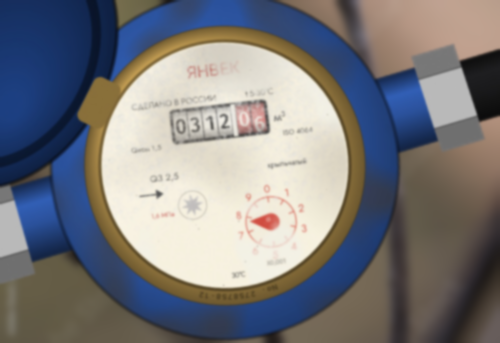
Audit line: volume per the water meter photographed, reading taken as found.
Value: 312.057 m³
